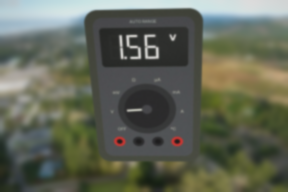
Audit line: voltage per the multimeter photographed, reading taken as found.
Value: 1.56 V
